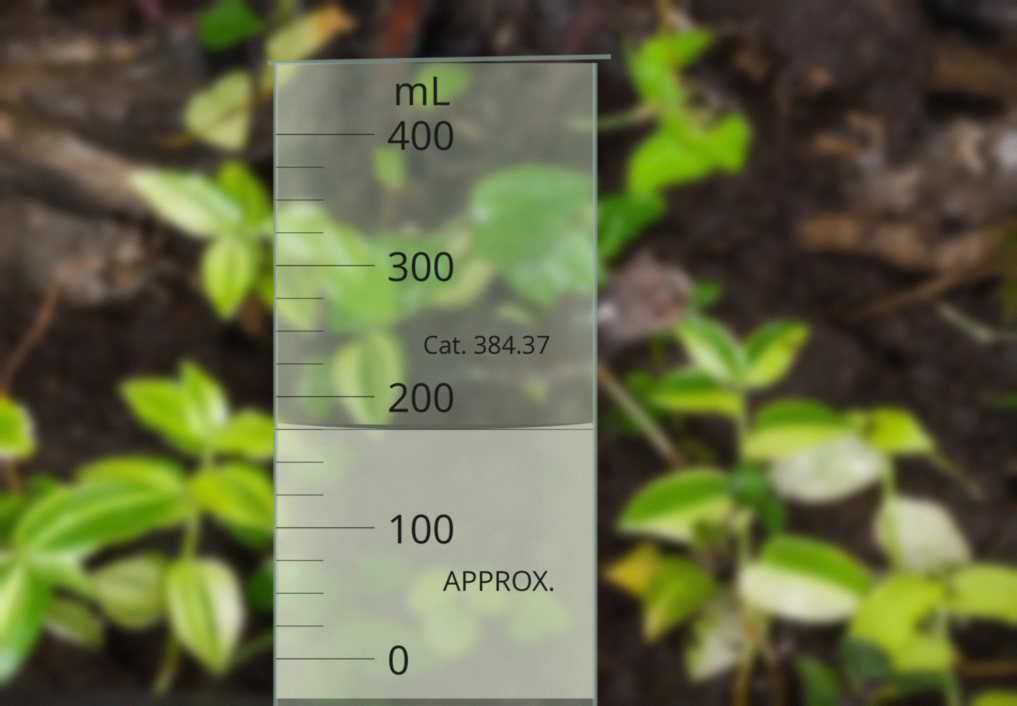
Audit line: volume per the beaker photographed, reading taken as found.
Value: 175 mL
